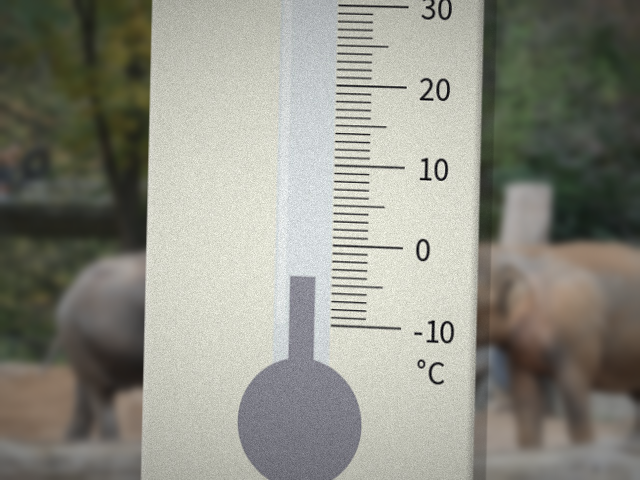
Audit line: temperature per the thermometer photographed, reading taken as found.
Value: -4 °C
